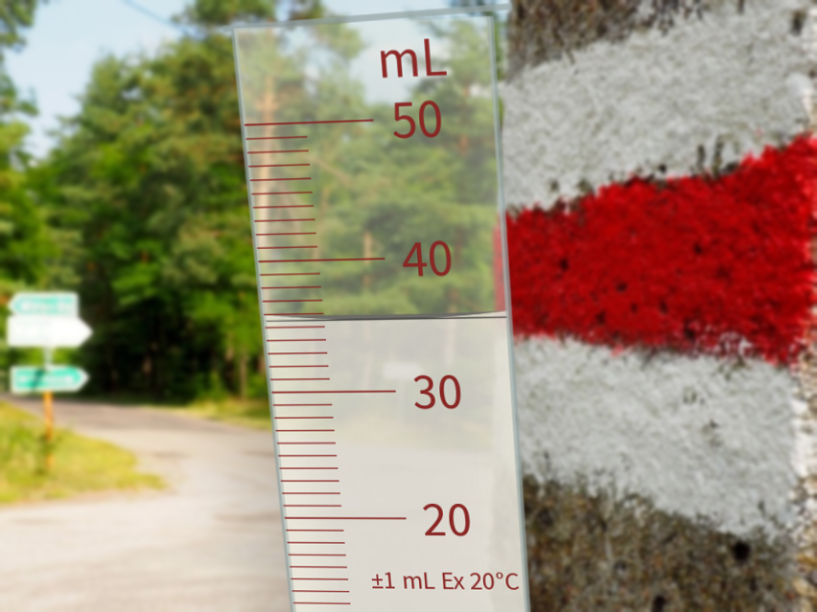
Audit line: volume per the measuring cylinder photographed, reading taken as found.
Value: 35.5 mL
